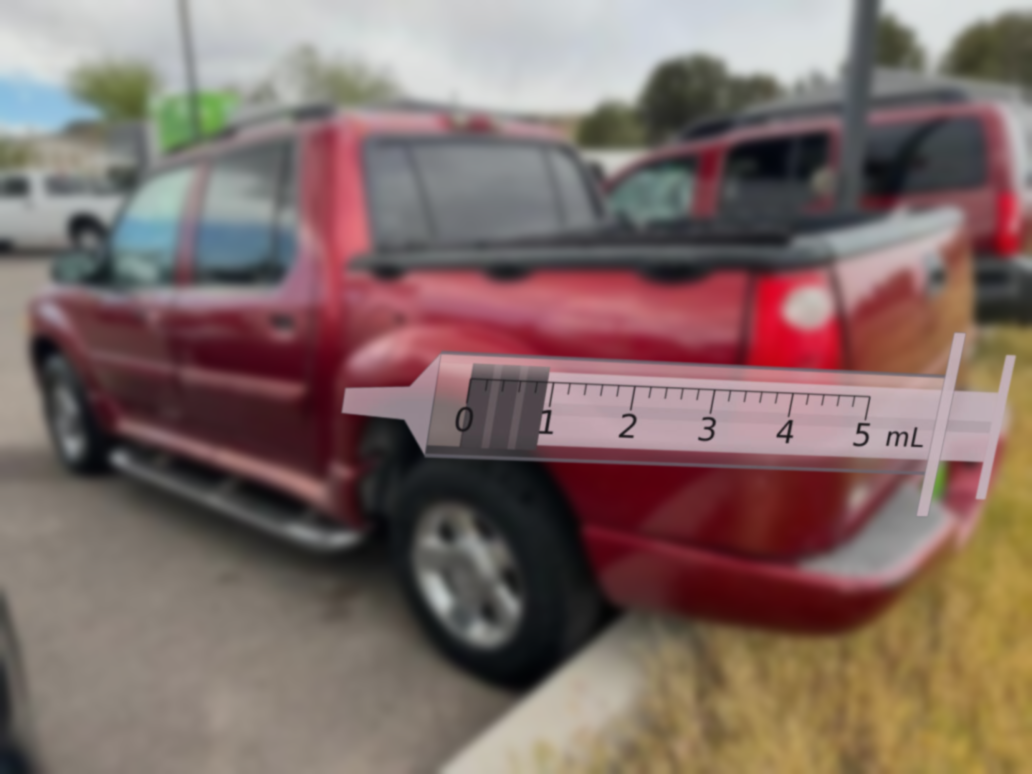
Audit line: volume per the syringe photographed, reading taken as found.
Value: 0 mL
